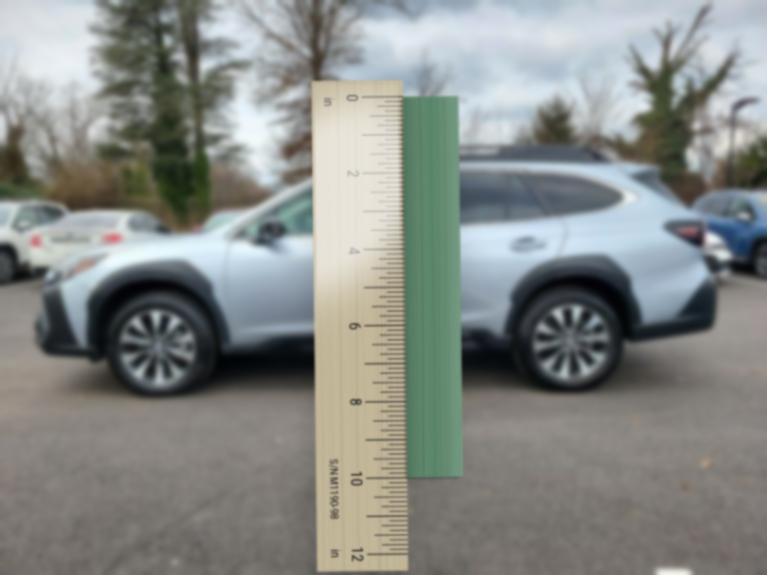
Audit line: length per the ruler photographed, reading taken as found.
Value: 10 in
